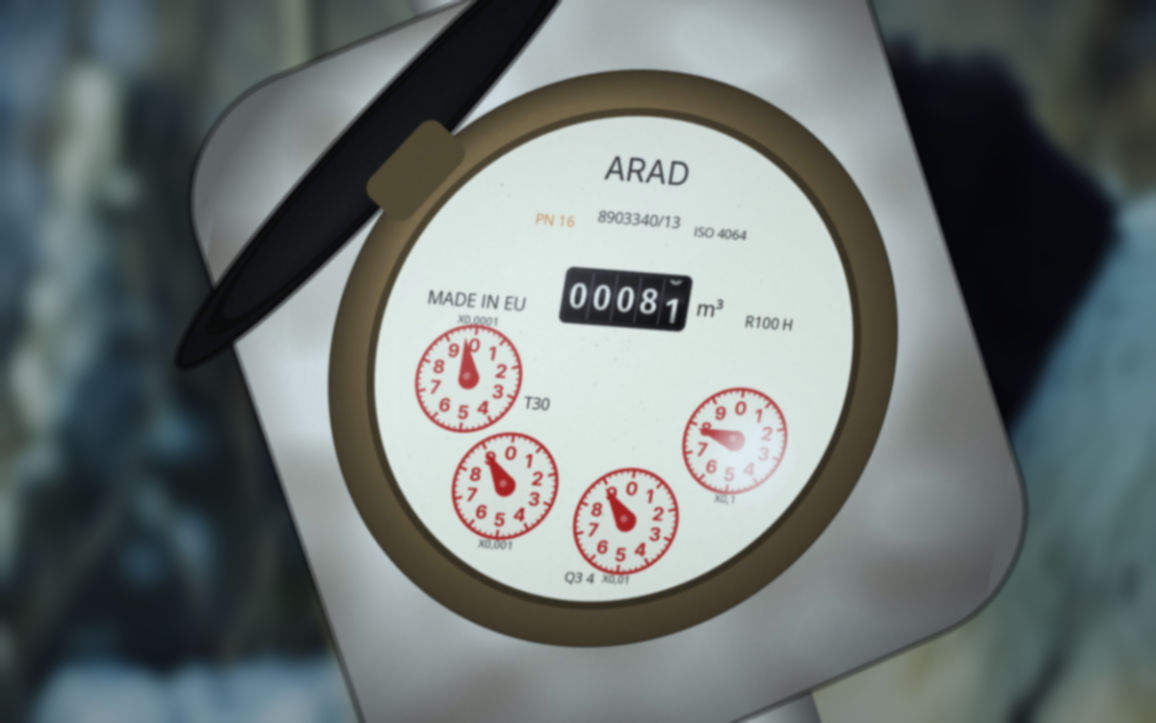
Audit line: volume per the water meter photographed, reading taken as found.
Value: 80.7889 m³
